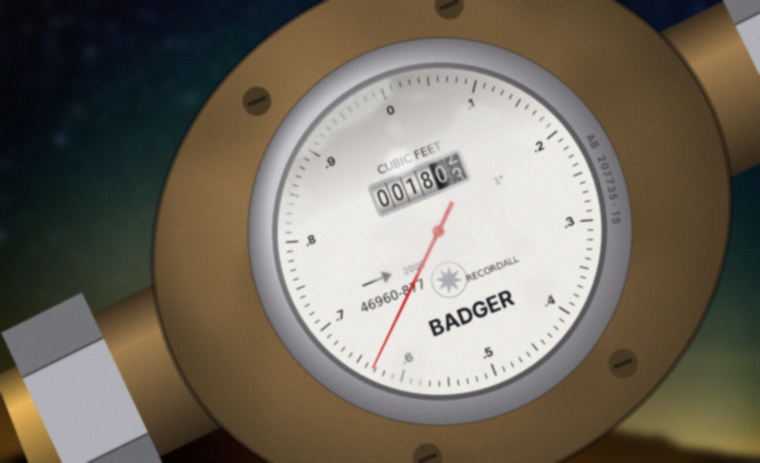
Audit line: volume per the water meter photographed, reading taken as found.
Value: 1802.63 ft³
